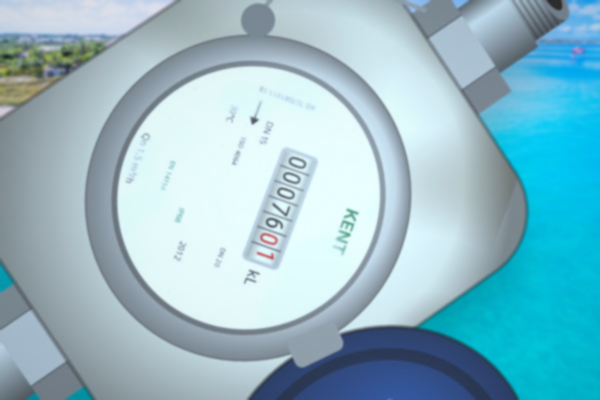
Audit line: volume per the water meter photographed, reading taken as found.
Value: 76.01 kL
